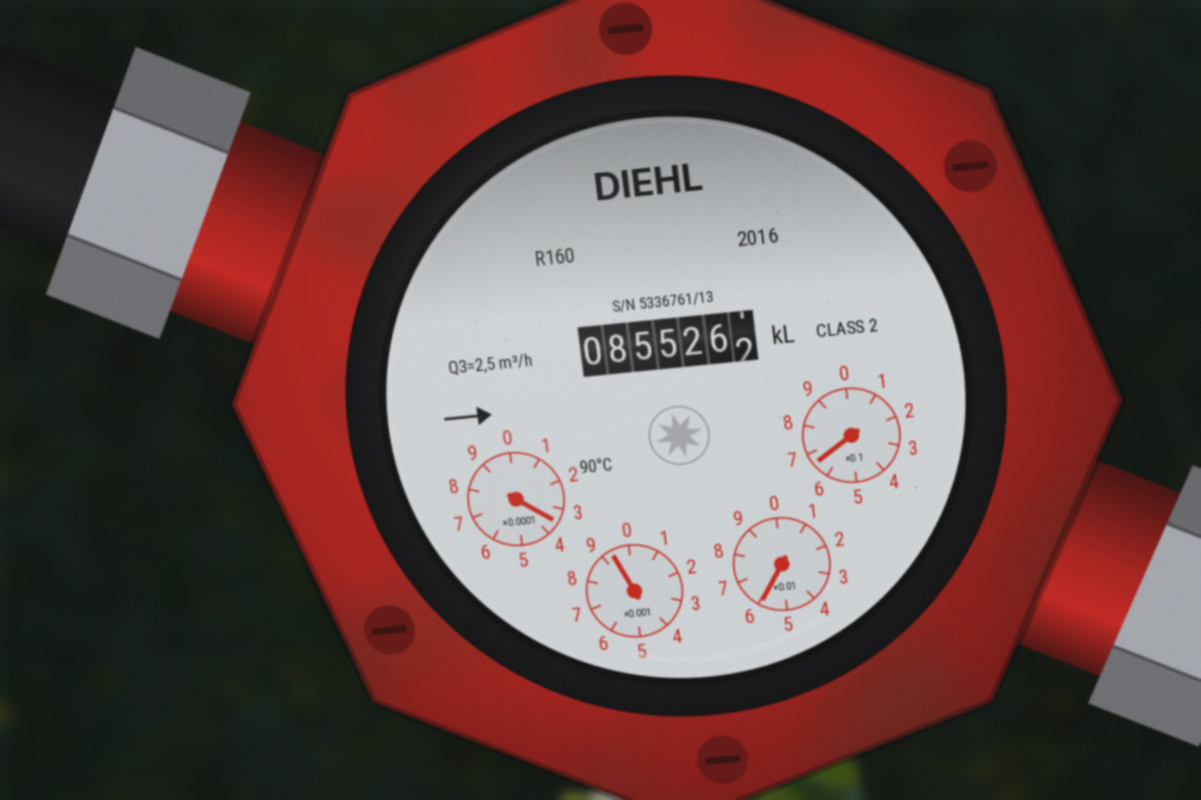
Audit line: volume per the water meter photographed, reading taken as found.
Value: 855261.6593 kL
